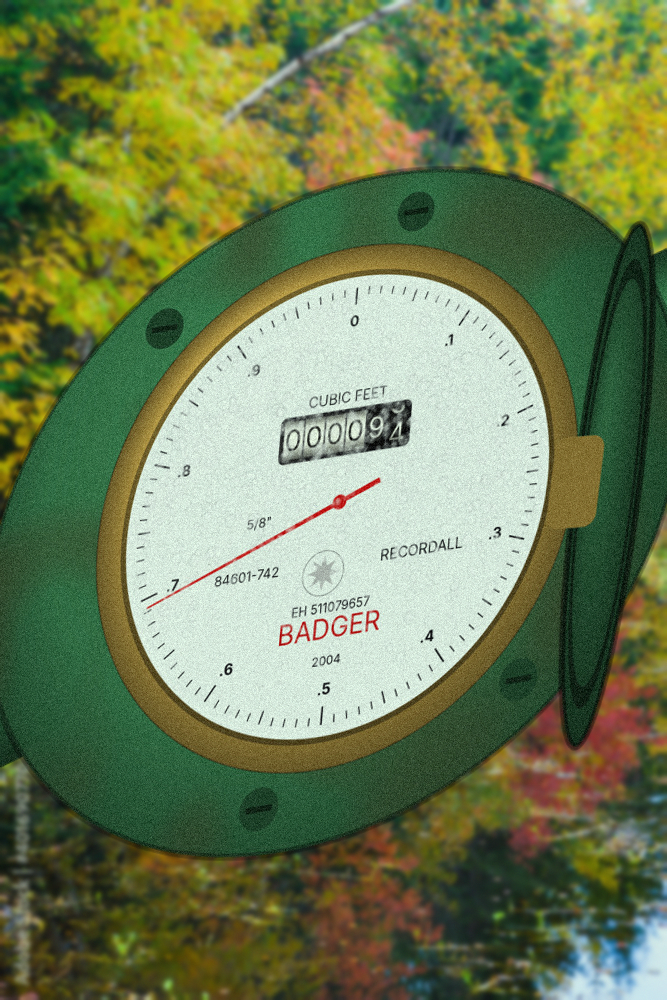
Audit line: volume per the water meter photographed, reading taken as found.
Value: 93.69 ft³
